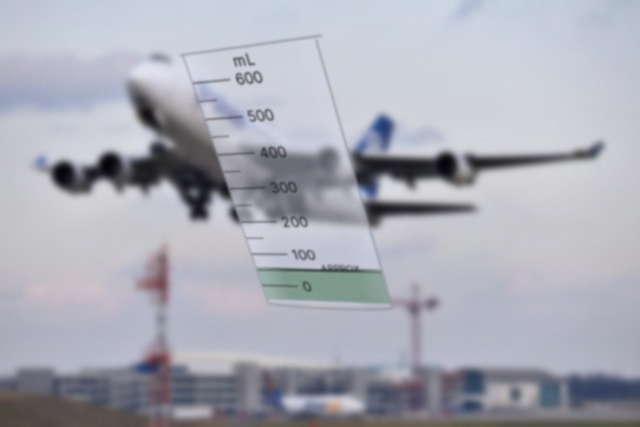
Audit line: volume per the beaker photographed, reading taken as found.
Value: 50 mL
